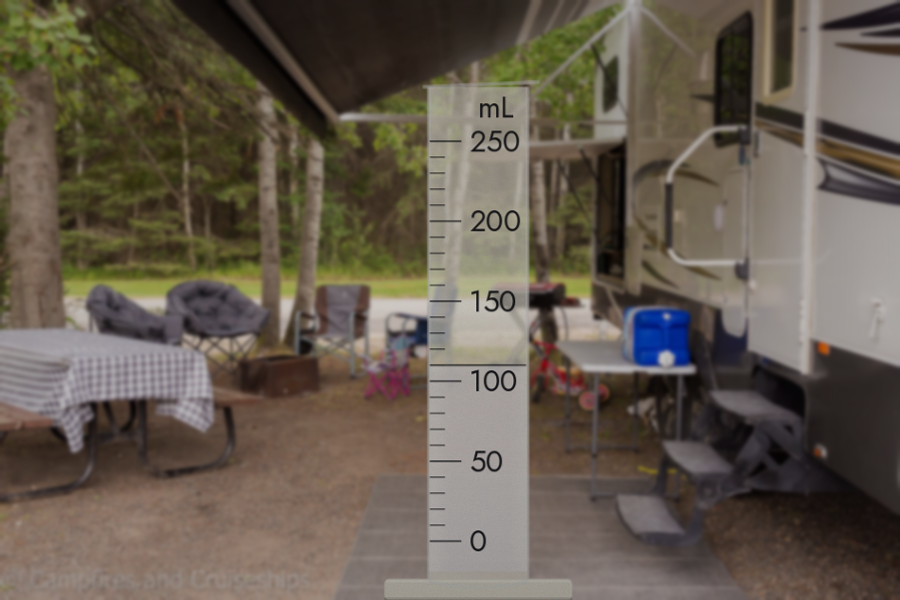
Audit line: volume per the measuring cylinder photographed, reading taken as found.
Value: 110 mL
